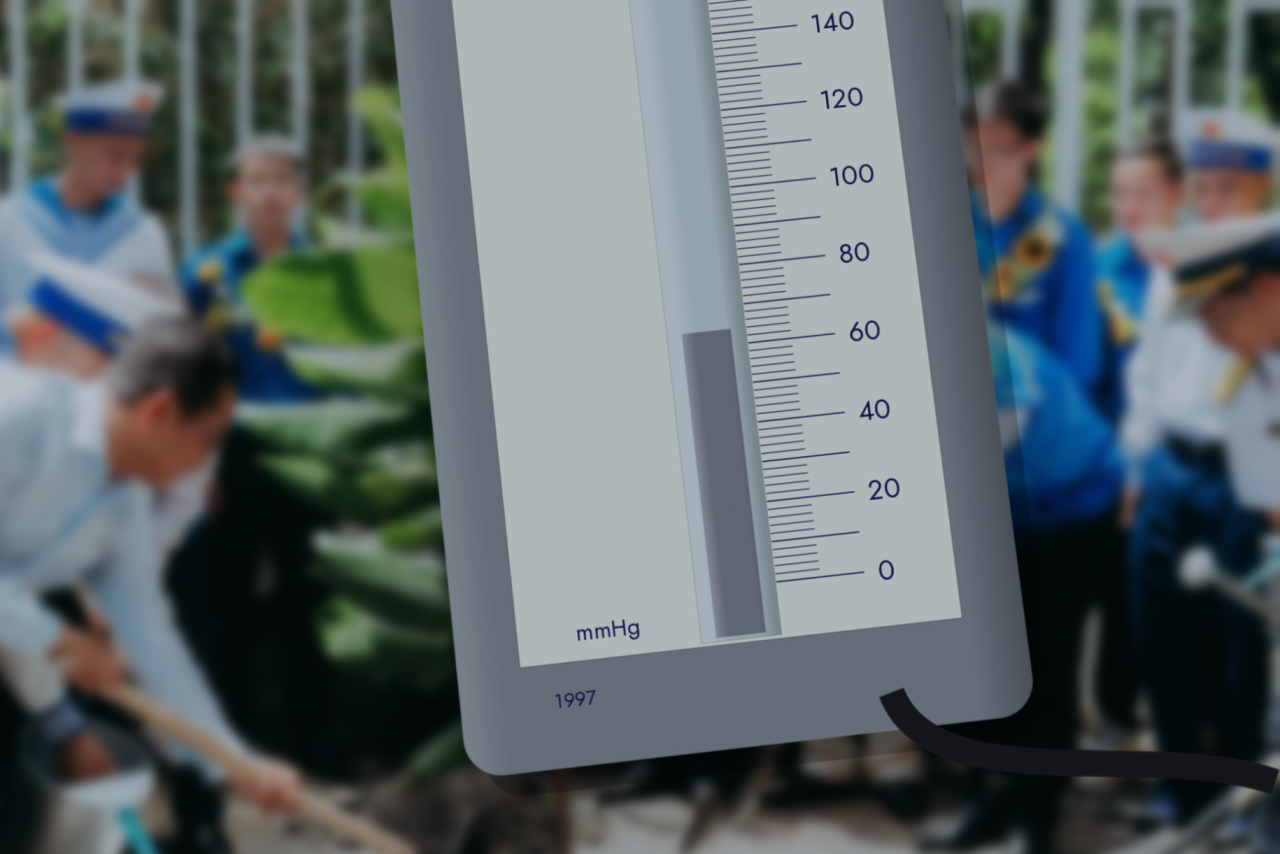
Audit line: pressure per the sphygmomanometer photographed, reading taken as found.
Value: 64 mmHg
